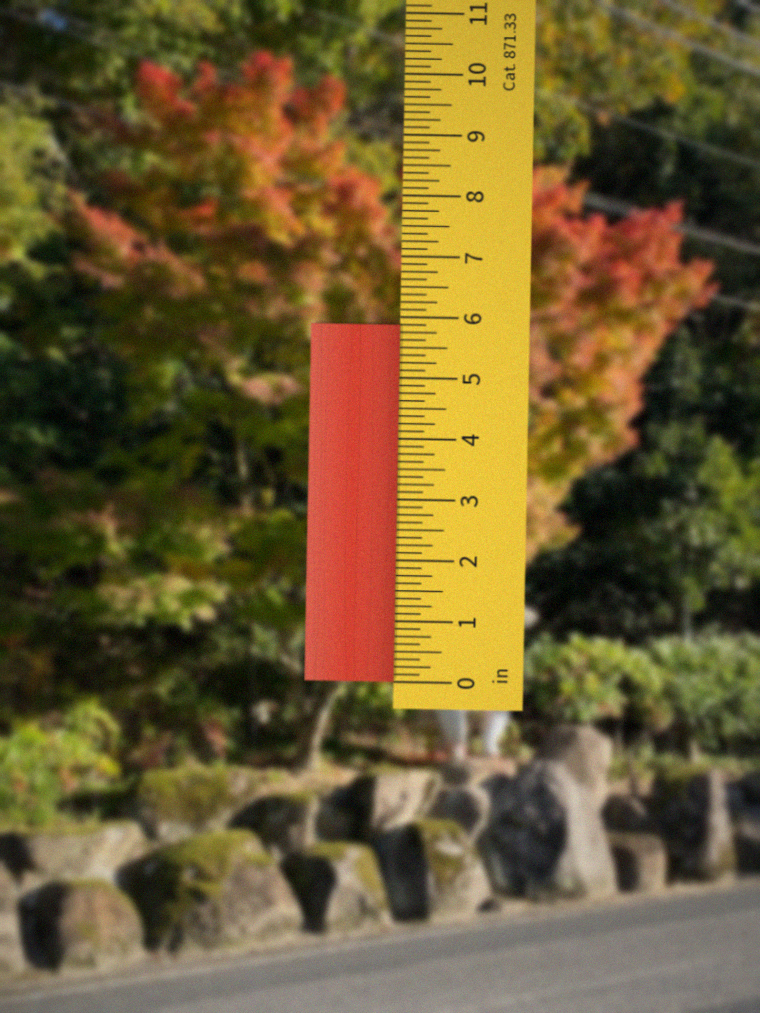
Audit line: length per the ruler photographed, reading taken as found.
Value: 5.875 in
